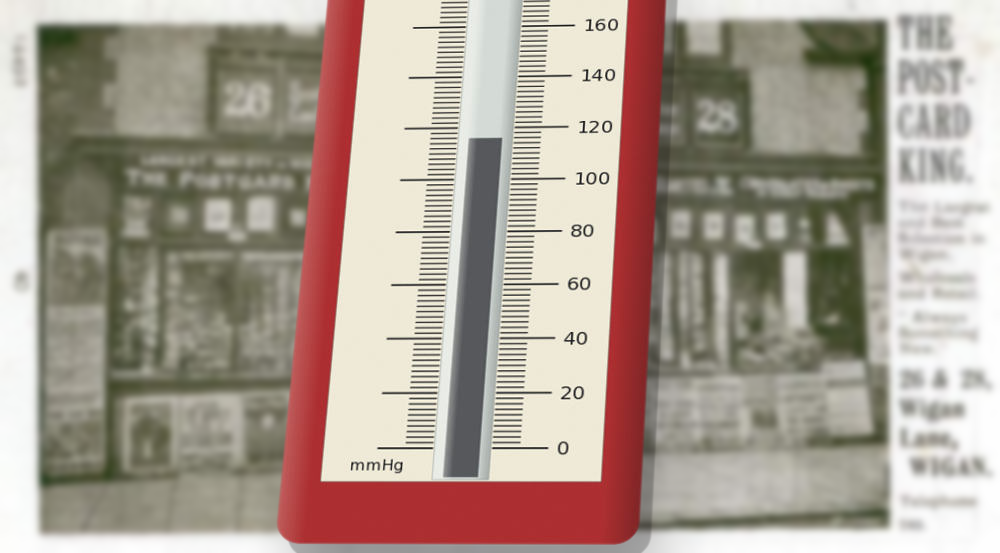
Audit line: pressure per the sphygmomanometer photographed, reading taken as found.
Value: 116 mmHg
